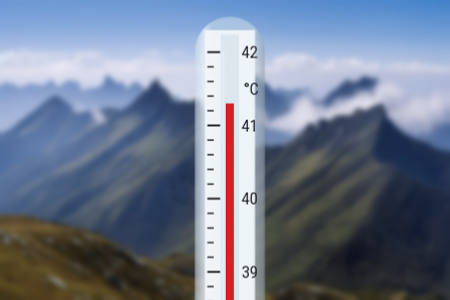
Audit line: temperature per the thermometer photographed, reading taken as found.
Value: 41.3 °C
